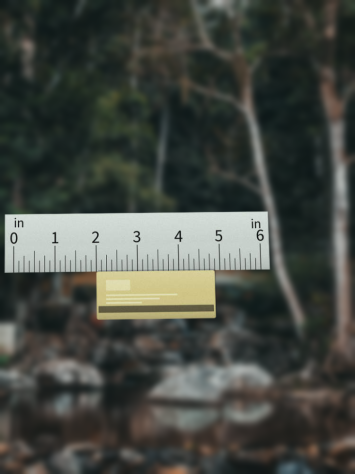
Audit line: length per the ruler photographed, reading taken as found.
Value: 2.875 in
